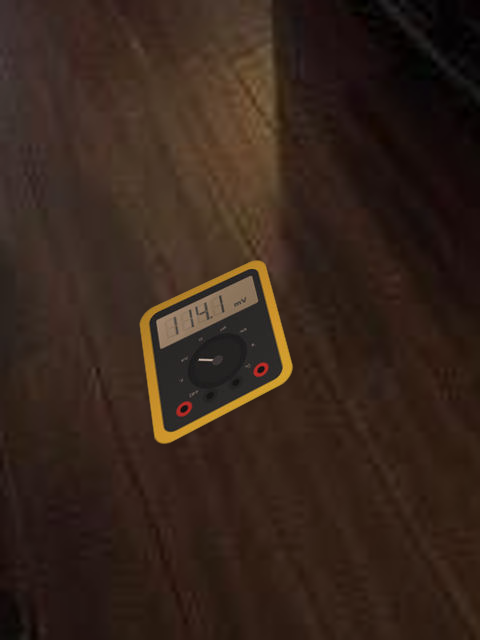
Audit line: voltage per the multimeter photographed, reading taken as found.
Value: 114.1 mV
